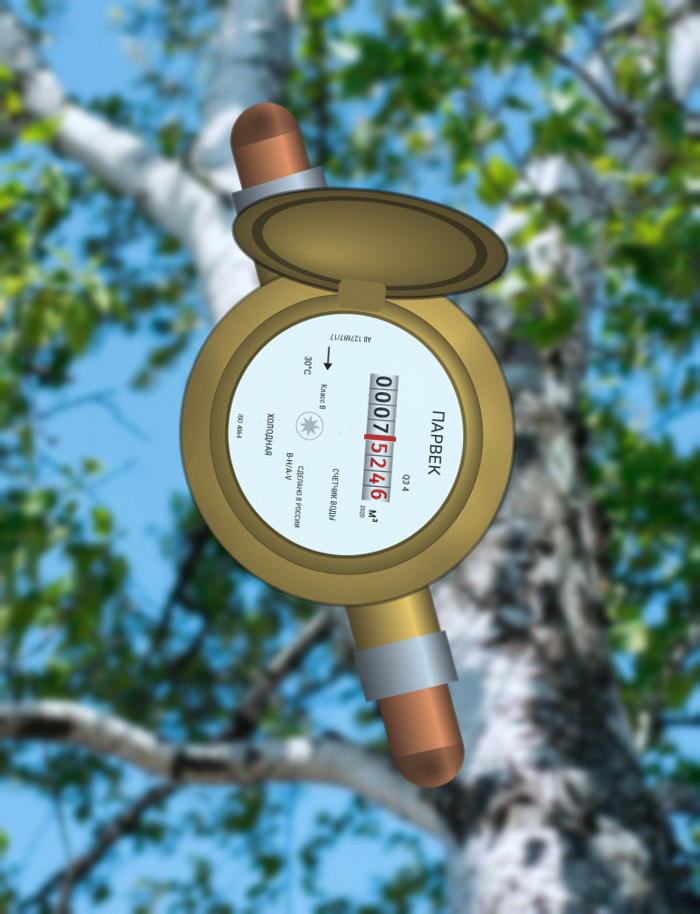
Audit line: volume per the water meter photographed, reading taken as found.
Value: 7.5246 m³
